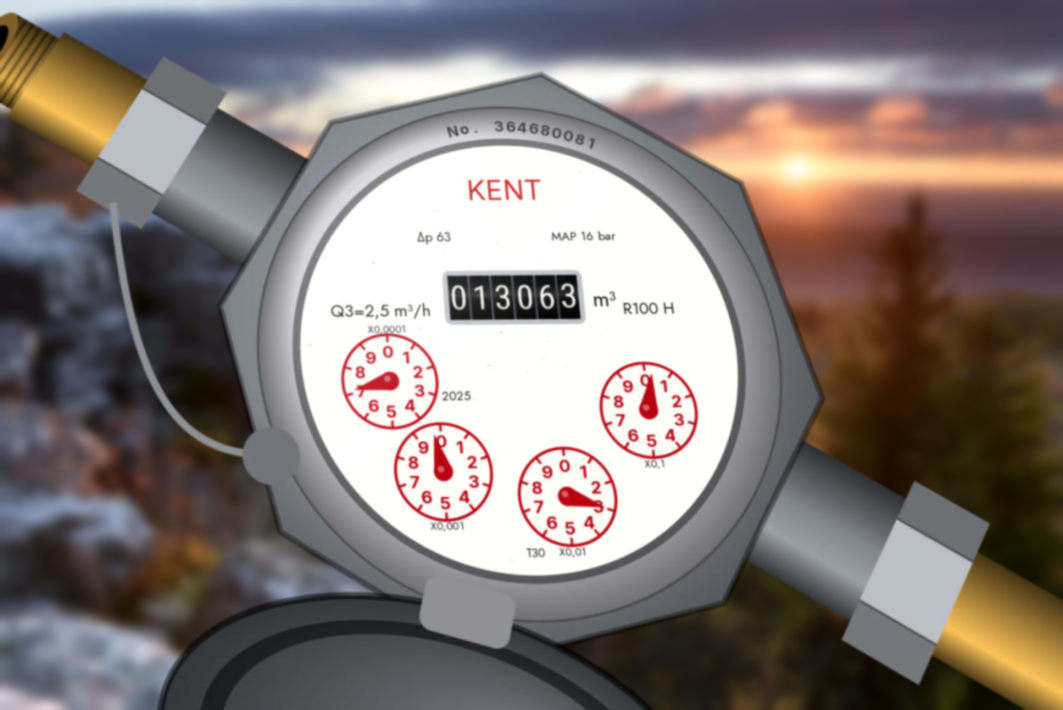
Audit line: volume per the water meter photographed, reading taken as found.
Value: 13063.0297 m³
